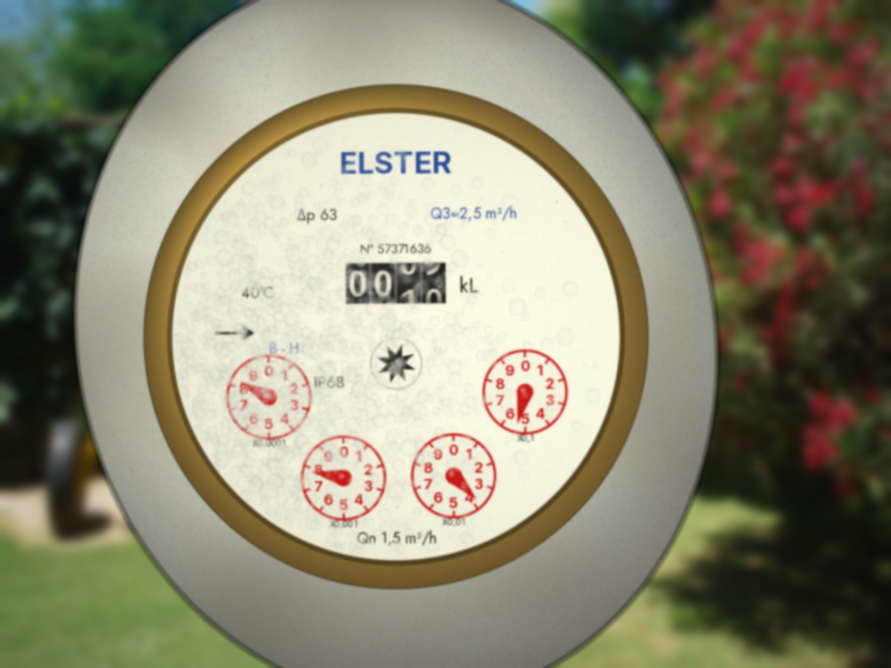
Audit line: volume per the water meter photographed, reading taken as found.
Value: 9.5378 kL
